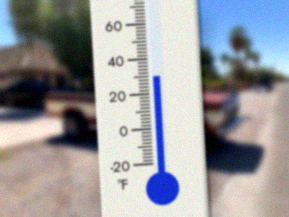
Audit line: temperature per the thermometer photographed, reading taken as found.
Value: 30 °F
